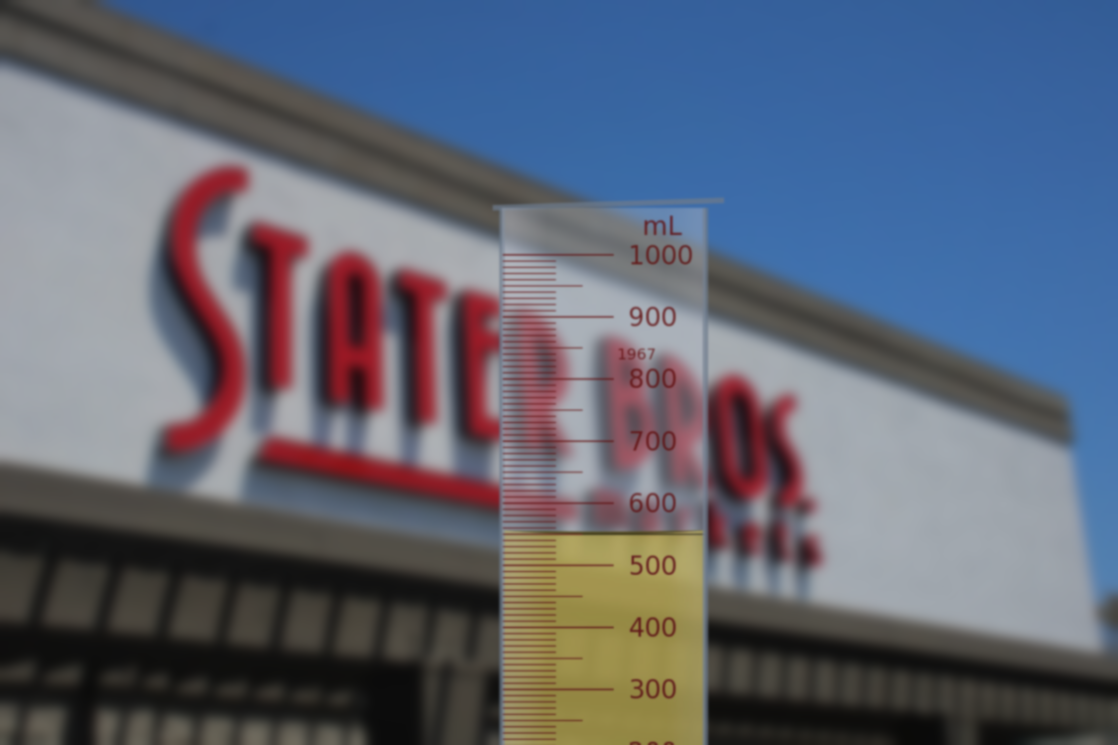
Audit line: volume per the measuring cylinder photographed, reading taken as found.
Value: 550 mL
